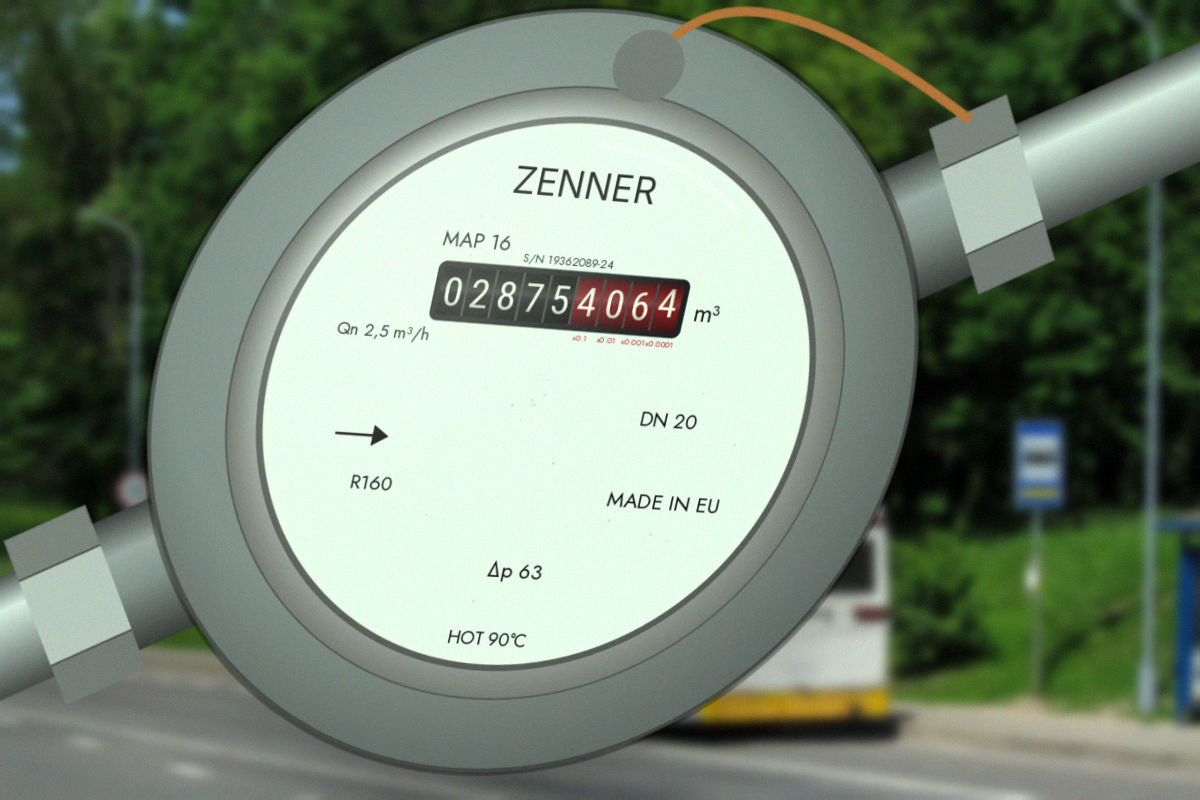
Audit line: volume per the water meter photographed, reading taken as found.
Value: 2875.4064 m³
